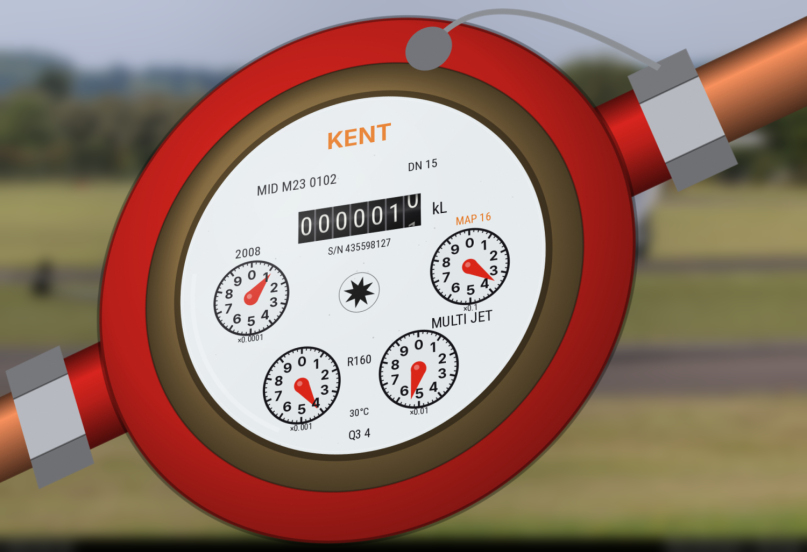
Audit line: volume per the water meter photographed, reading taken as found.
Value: 10.3541 kL
